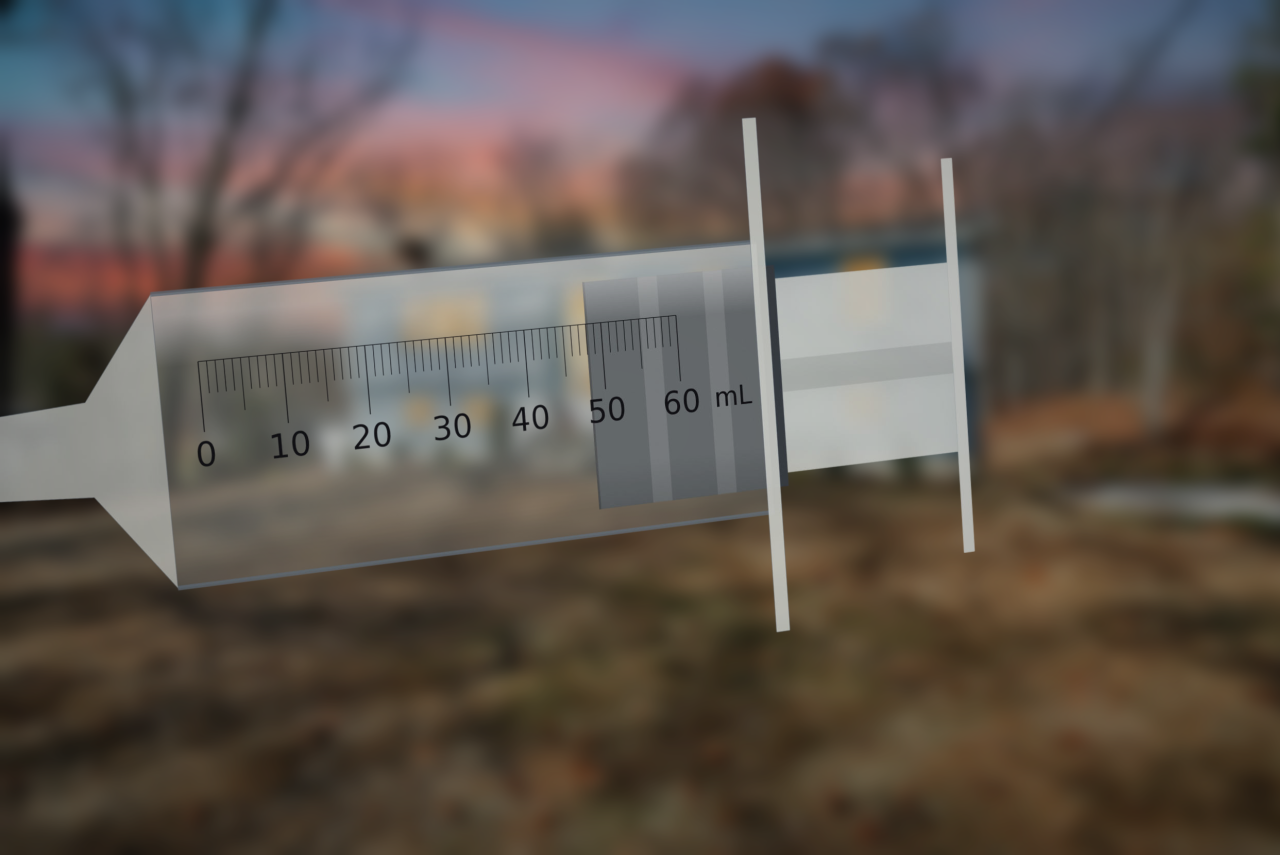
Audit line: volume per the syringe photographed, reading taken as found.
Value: 48 mL
